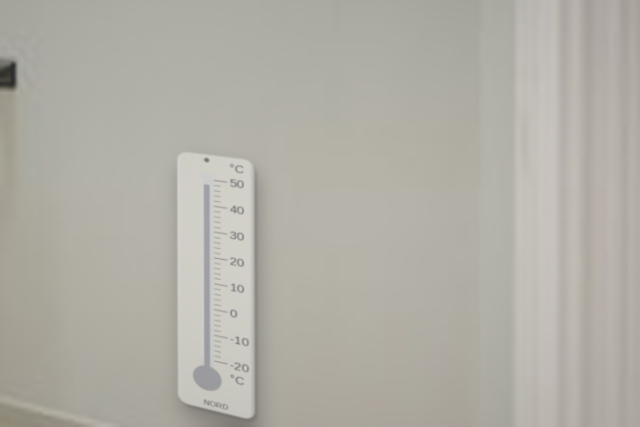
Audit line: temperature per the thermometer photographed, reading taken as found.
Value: 48 °C
